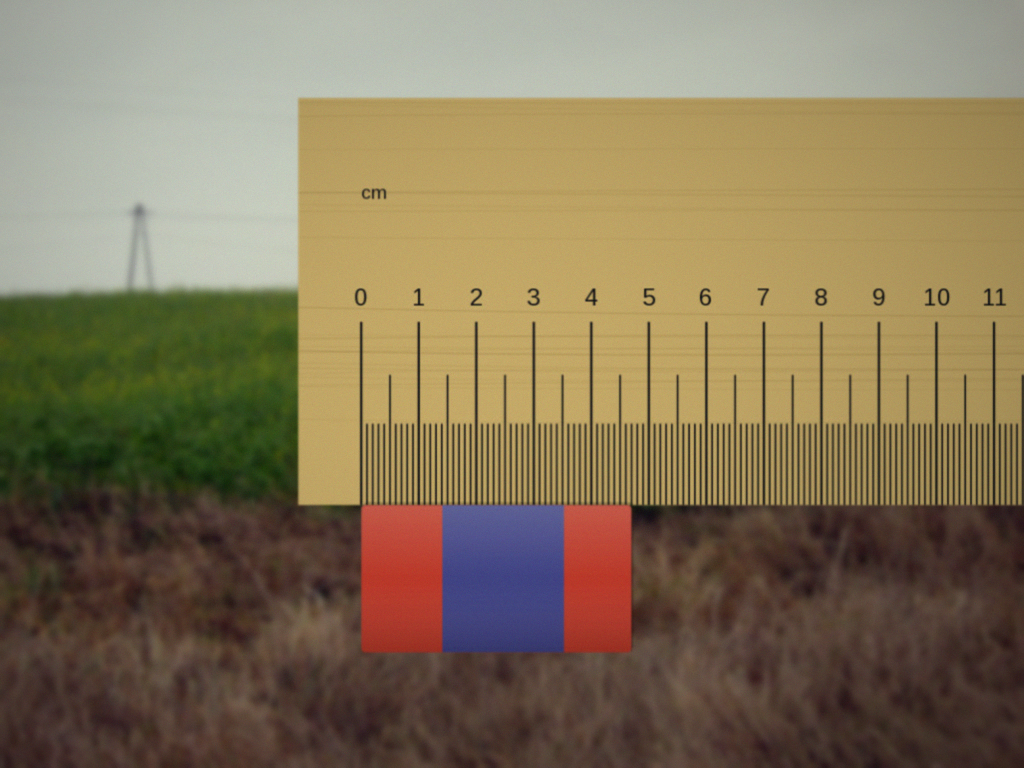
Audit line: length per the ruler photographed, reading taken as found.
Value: 4.7 cm
